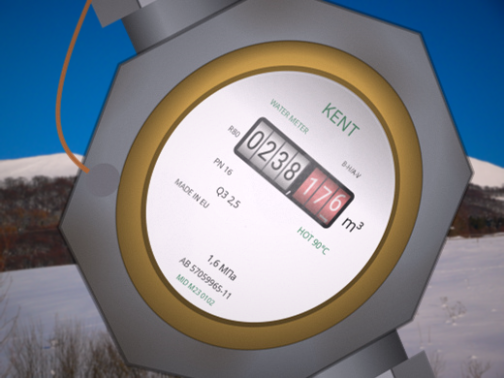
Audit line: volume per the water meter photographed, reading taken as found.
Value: 238.176 m³
